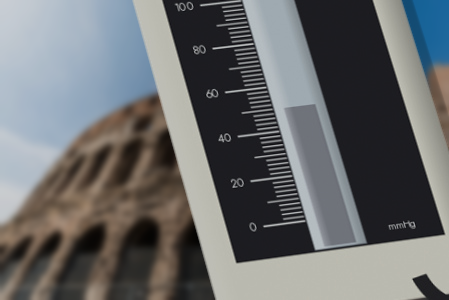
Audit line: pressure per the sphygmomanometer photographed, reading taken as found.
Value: 50 mmHg
